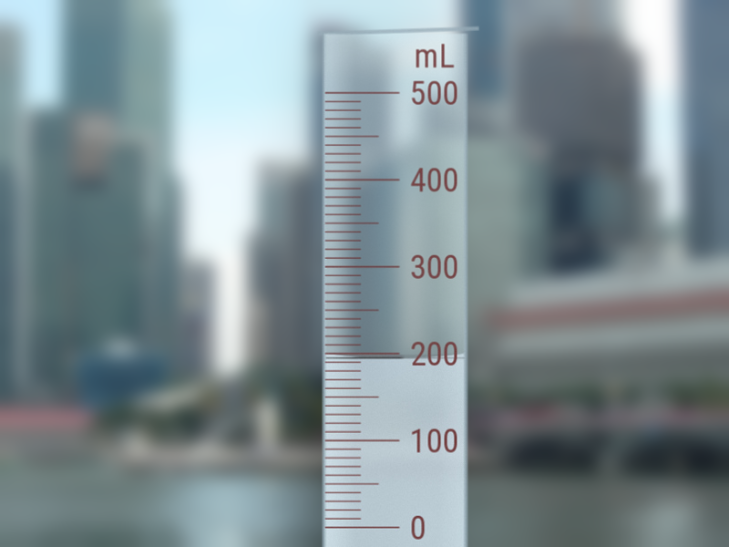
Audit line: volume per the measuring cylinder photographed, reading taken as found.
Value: 195 mL
